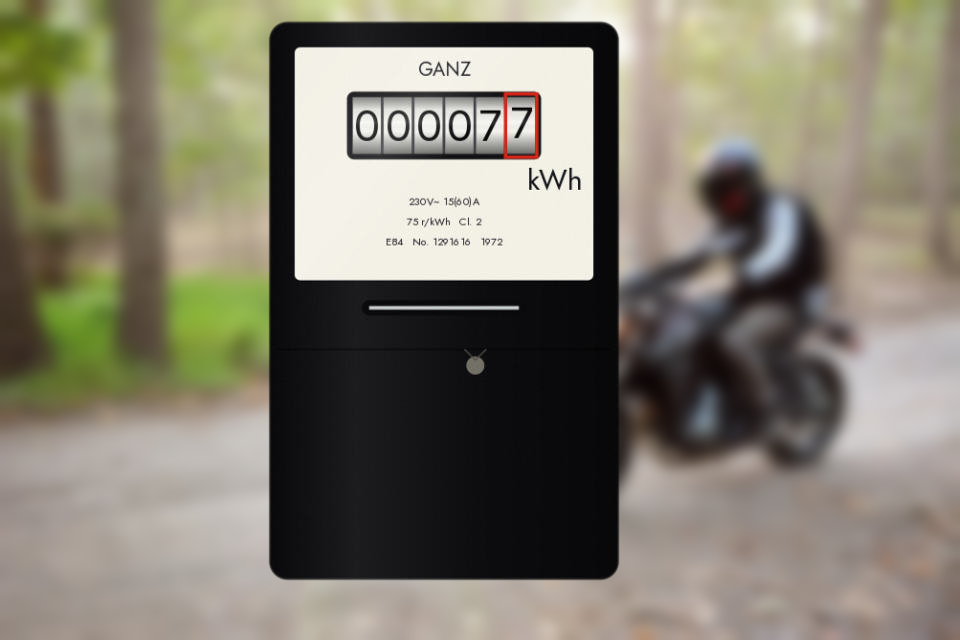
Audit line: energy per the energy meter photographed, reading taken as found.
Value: 7.7 kWh
